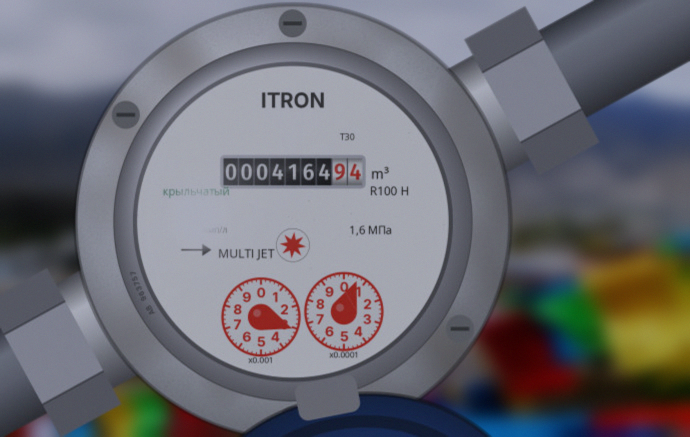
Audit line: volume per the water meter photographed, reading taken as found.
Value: 4164.9430 m³
